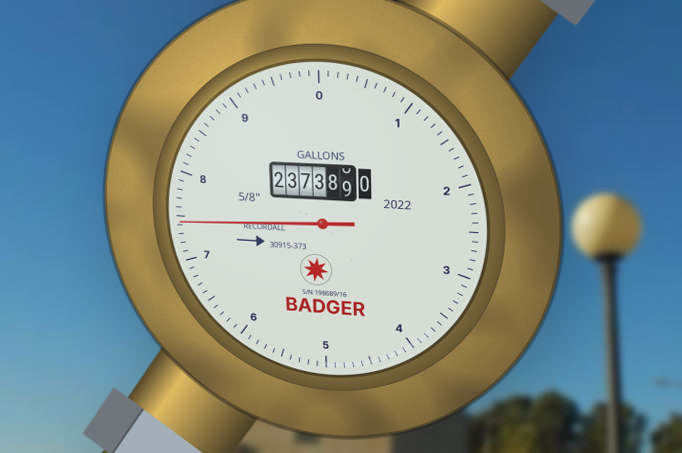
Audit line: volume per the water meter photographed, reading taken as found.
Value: 2373887.4 gal
